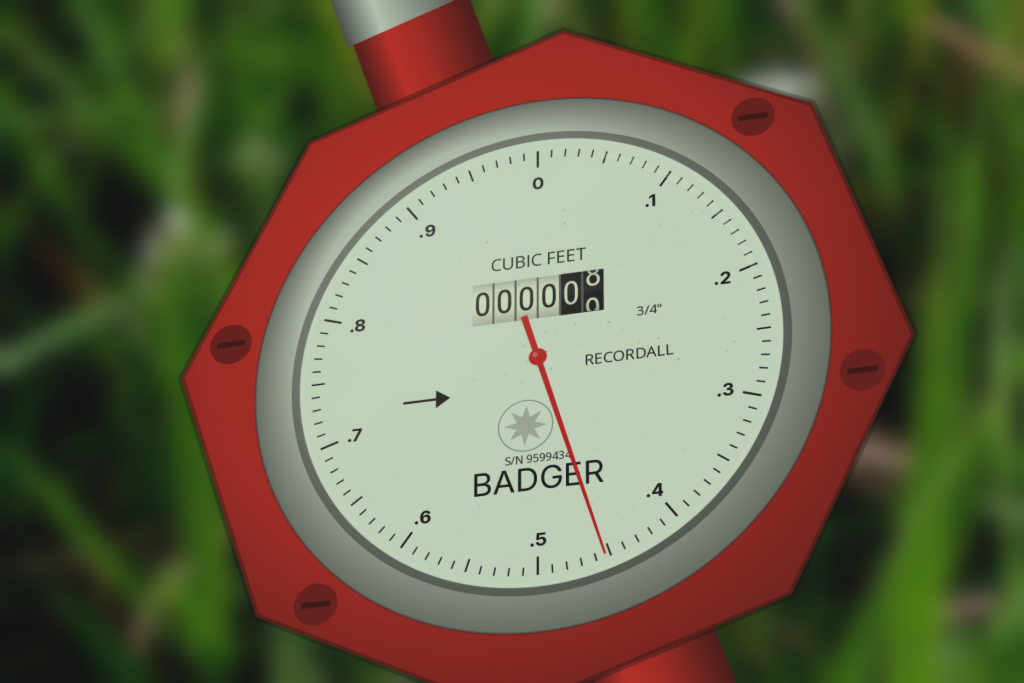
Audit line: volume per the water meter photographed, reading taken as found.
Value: 8.45 ft³
